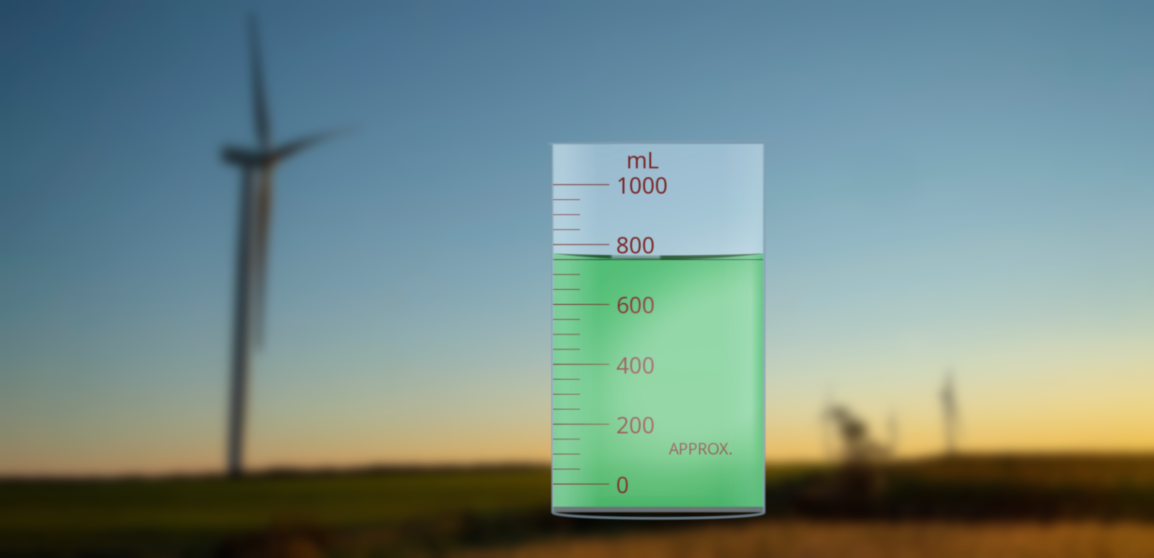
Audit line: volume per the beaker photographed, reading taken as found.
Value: 750 mL
